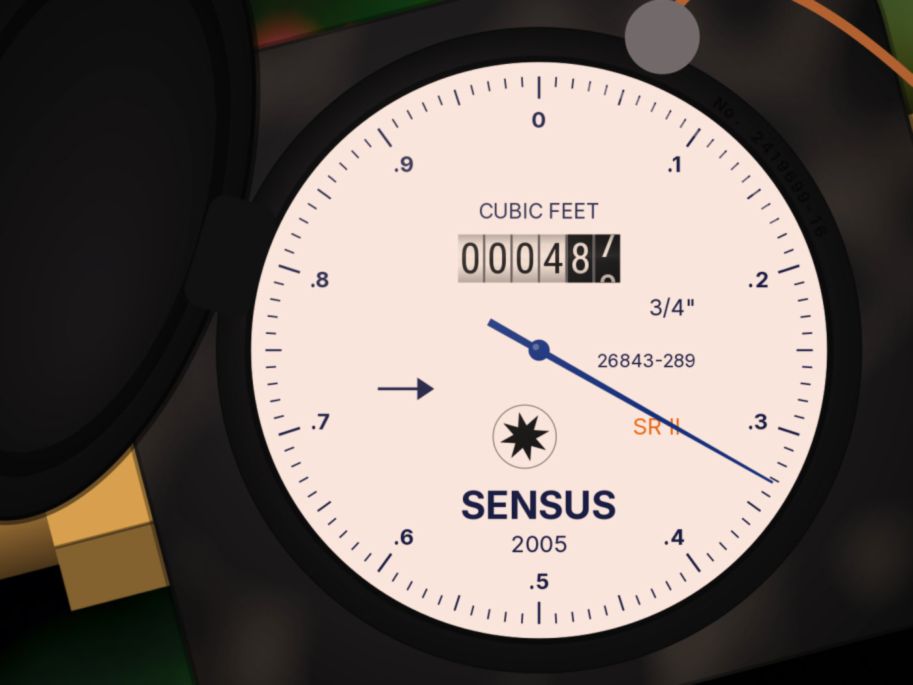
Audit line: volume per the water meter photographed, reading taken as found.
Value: 487.33 ft³
